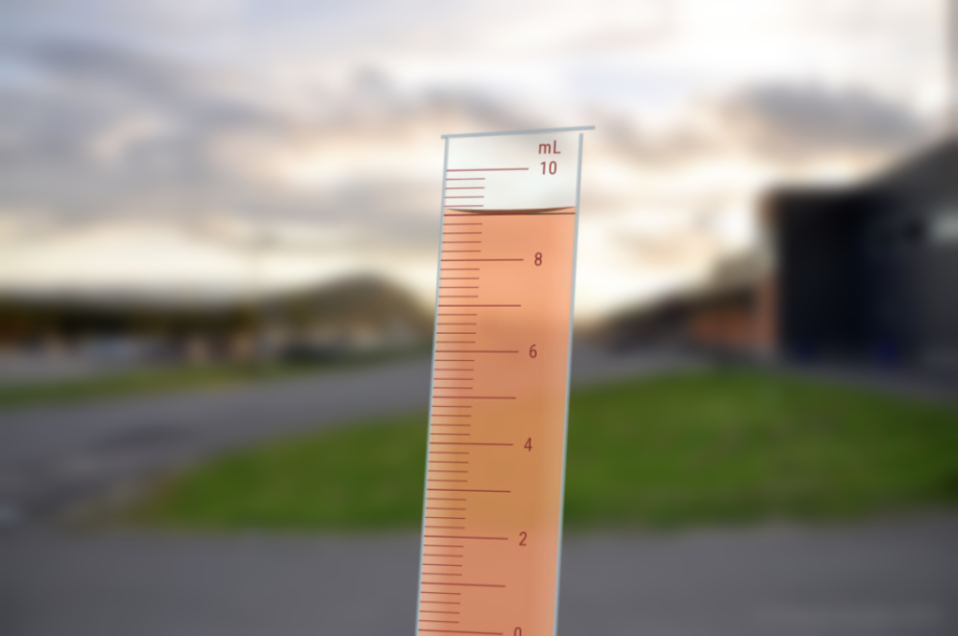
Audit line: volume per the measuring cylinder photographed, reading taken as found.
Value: 9 mL
